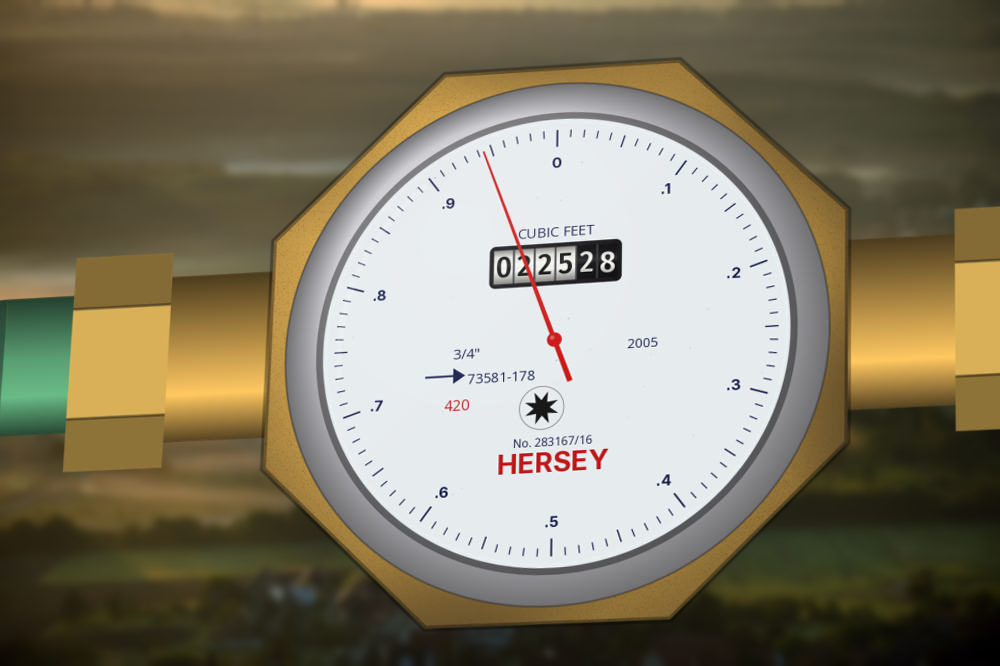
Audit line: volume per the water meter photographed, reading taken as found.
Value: 22527.94 ft³
